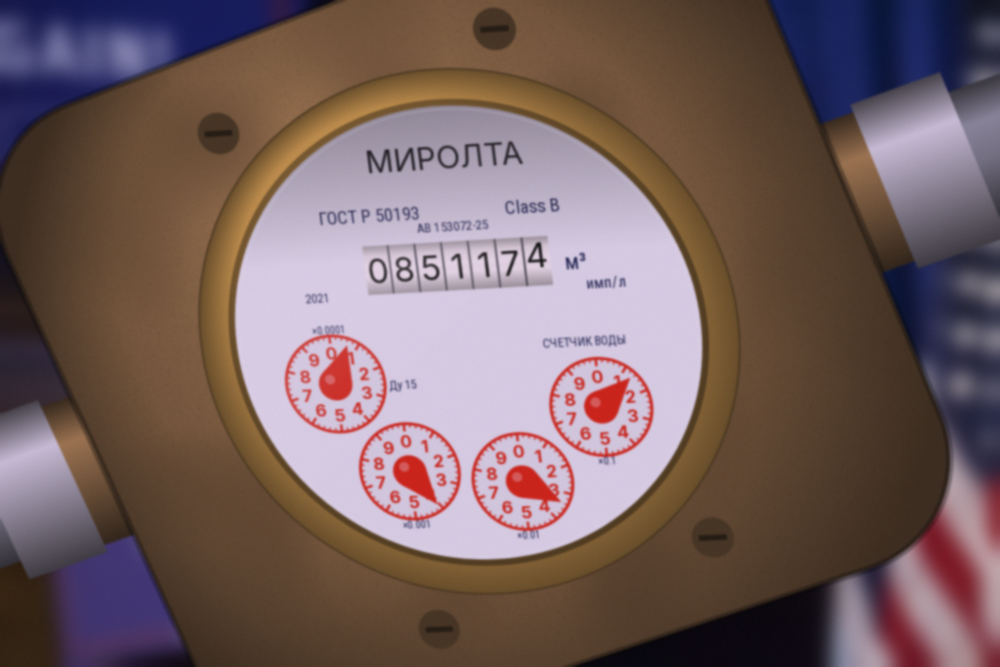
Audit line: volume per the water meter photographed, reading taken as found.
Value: 851174.1340 m³
